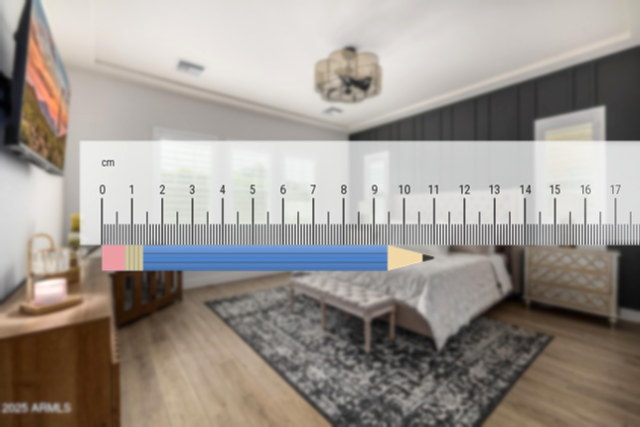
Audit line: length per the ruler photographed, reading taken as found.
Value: 11 cm
